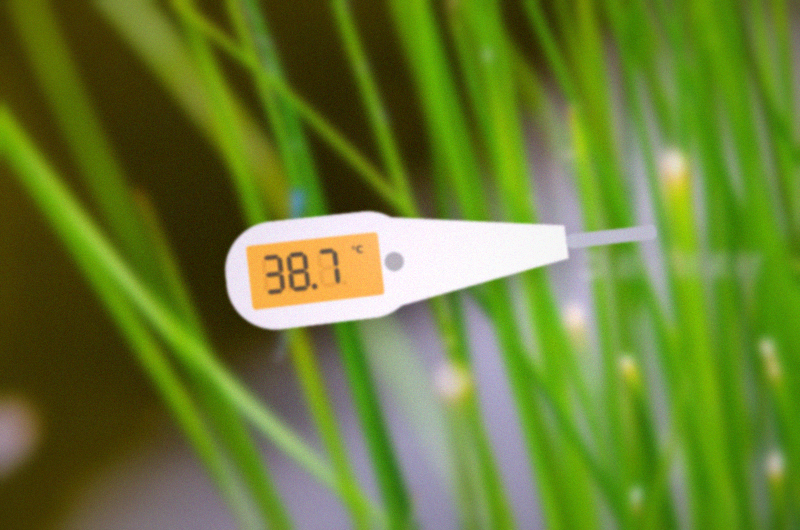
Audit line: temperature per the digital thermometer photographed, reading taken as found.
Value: 38.7 °C
